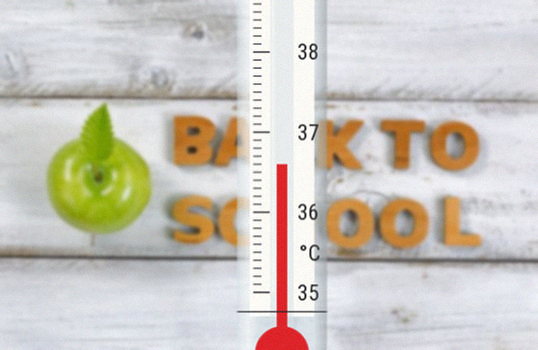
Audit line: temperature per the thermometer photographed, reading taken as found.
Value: 36.6 °C
